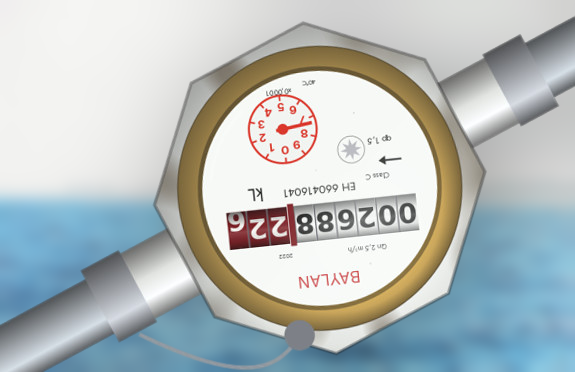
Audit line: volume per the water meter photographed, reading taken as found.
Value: 2688.2257 kL
